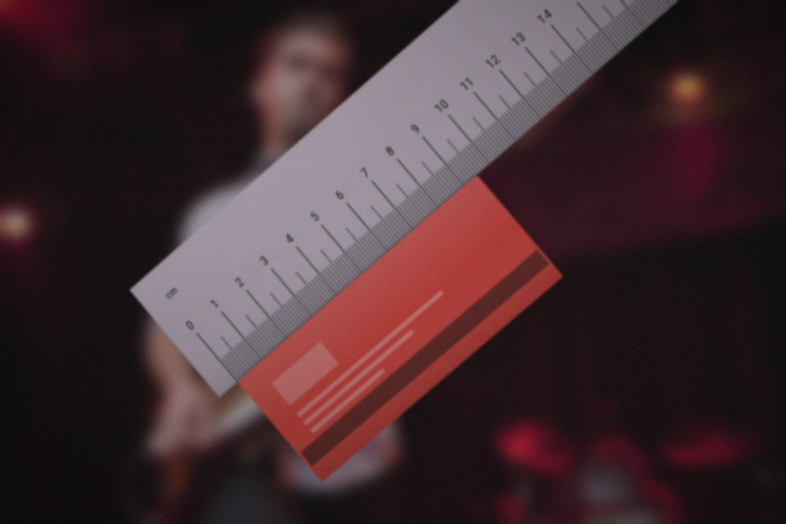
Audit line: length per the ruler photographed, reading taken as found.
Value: 9.5 cm
